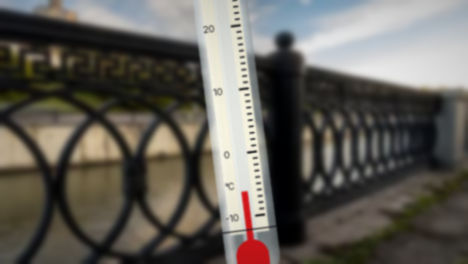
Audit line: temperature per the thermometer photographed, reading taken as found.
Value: -6 °C
